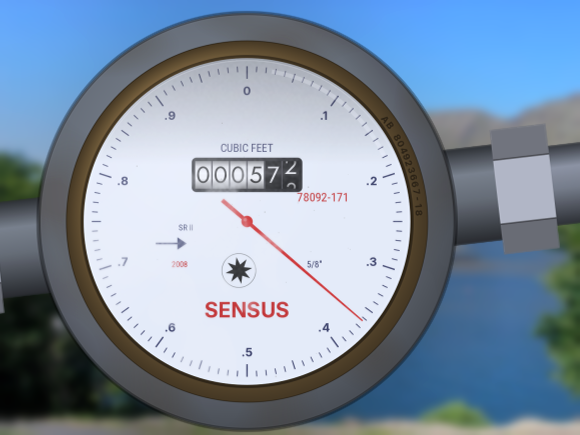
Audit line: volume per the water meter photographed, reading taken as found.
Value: 572.36 ft³
